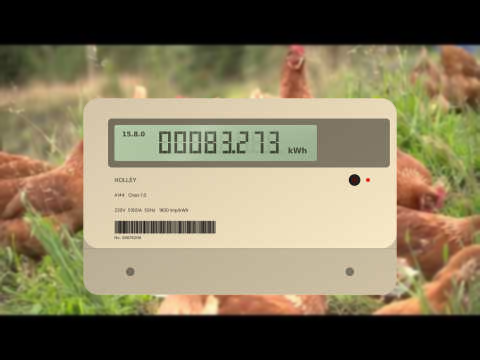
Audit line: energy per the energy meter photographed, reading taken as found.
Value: 83.273 kWh
